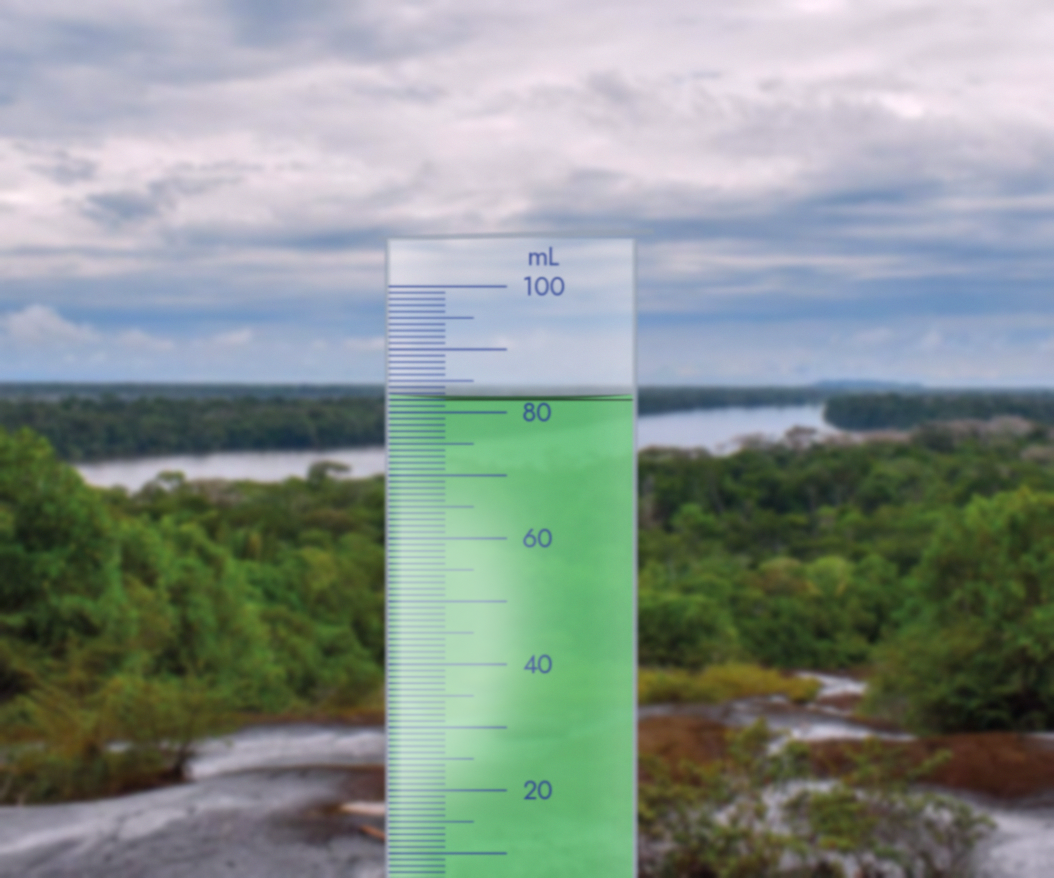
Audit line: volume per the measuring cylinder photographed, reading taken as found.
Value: 82 mL
